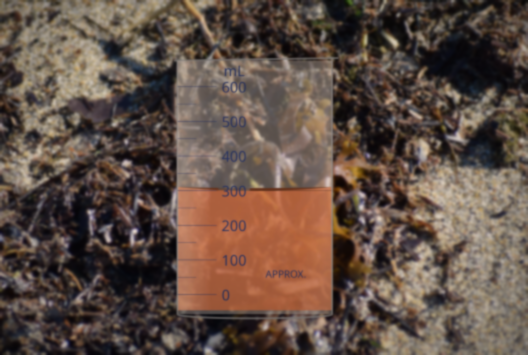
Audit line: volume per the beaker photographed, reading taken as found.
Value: 300 mL
